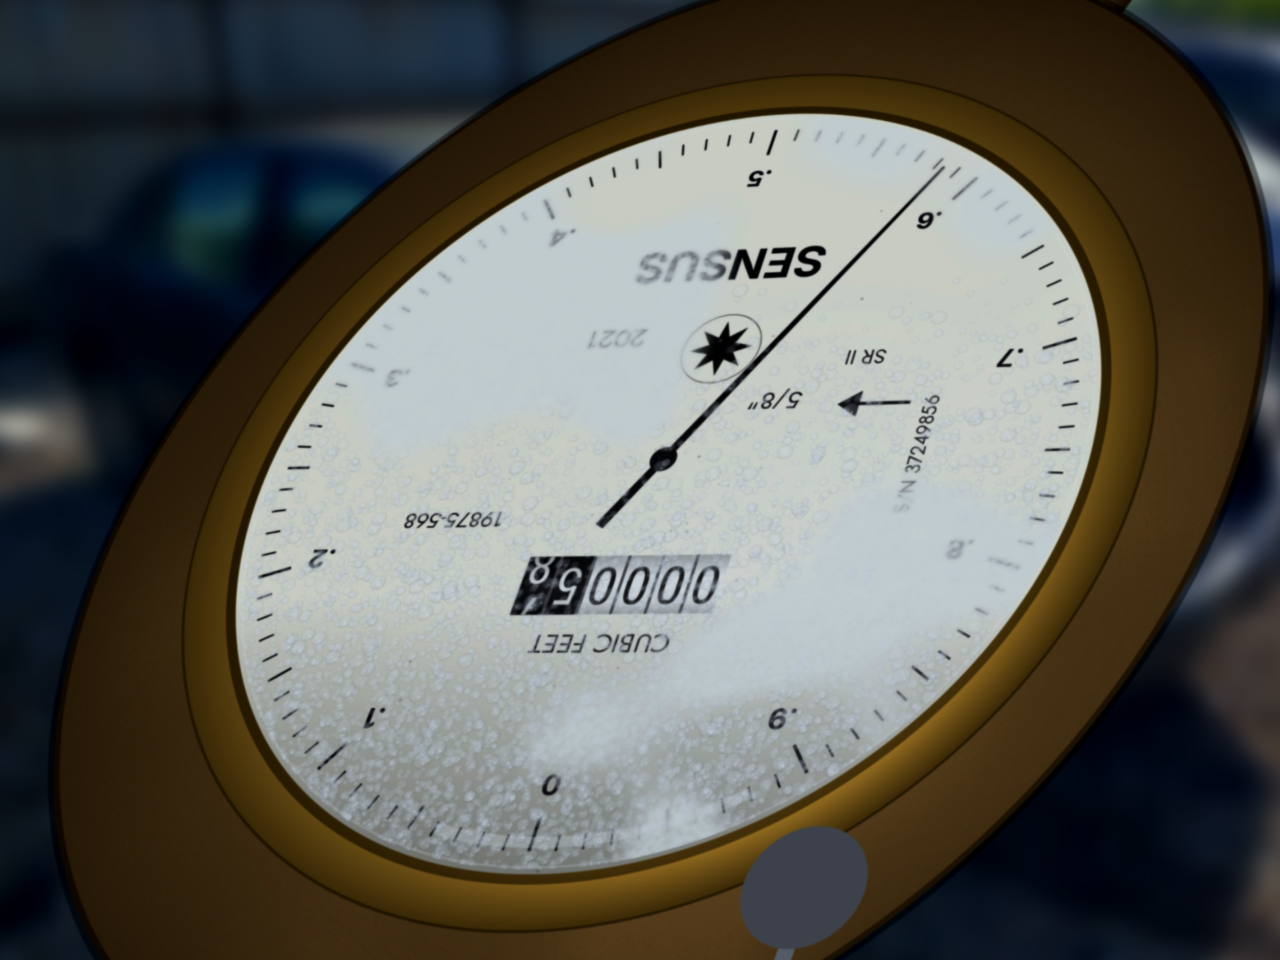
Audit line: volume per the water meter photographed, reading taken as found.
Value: 57.58 ft³
